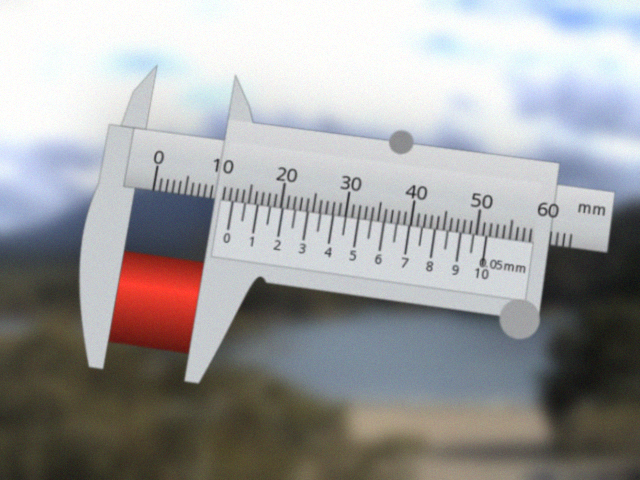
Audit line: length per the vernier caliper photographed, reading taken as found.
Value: 12.5 mm
